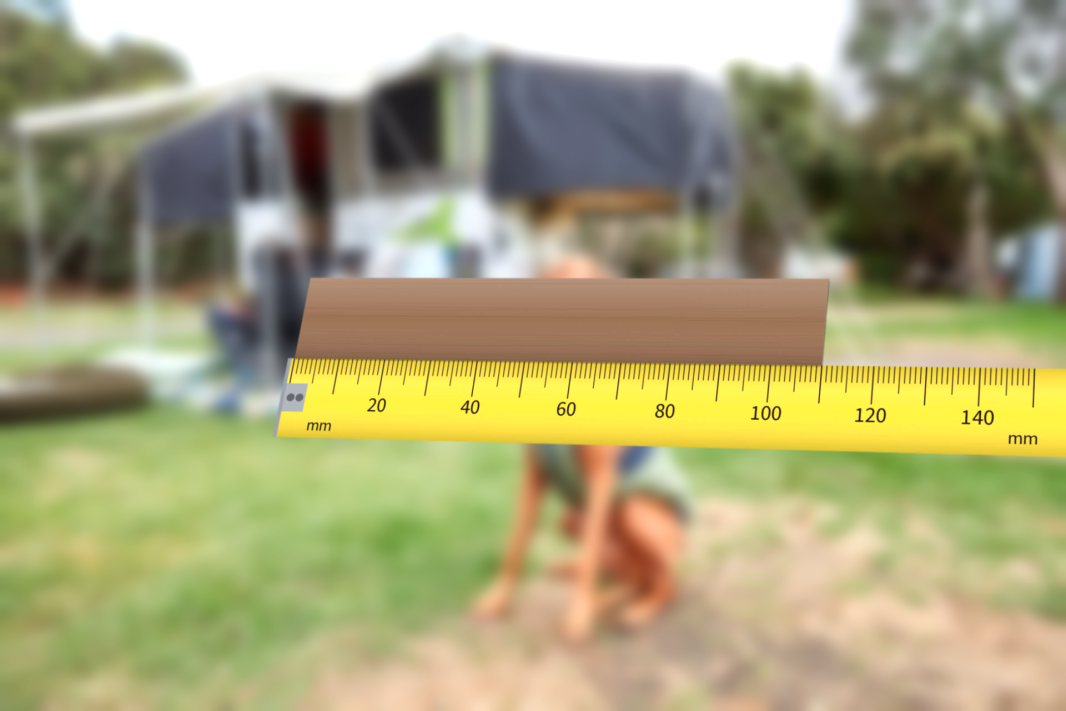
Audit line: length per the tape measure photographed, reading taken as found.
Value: 110 mm
